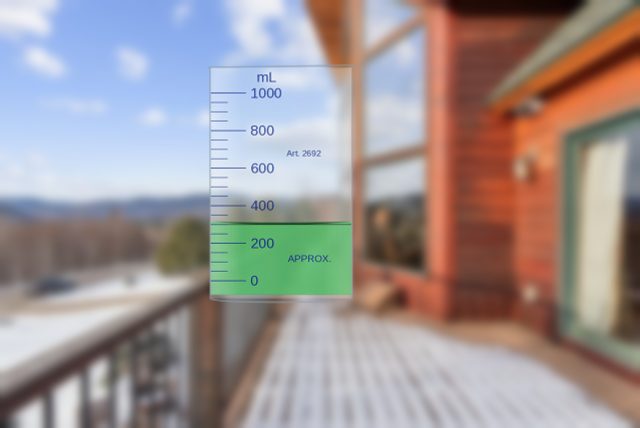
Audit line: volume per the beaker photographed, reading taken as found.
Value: 300 mL
